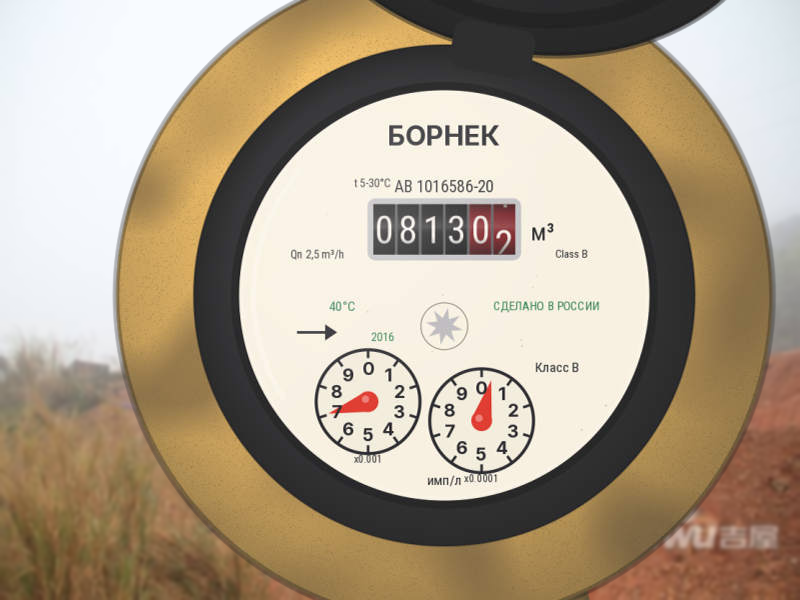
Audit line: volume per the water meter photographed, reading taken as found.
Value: 813.0170 m³
